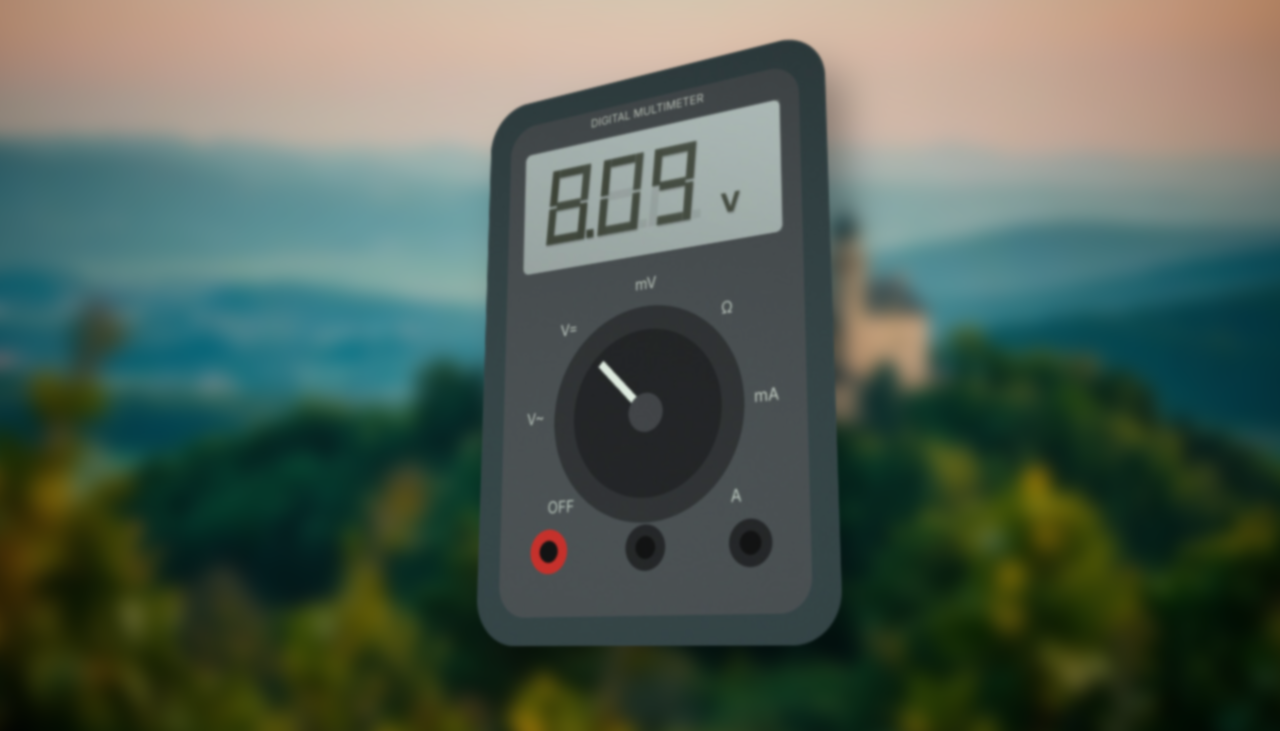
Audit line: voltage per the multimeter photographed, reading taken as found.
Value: 8.09 V
